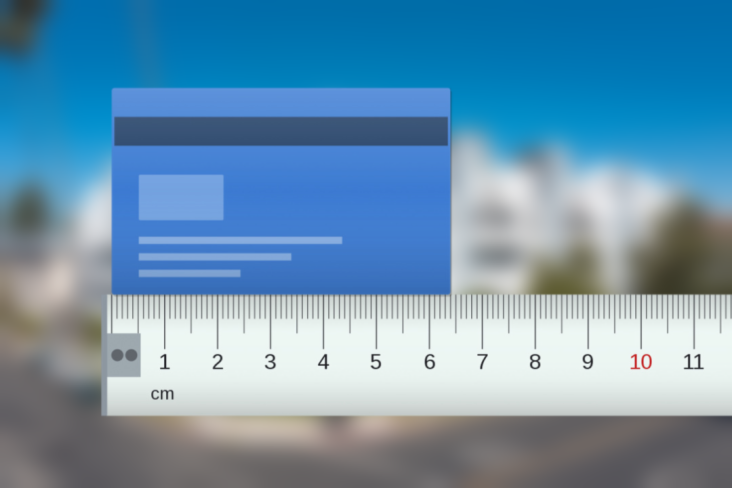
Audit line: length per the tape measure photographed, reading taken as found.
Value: 6.4 cm
